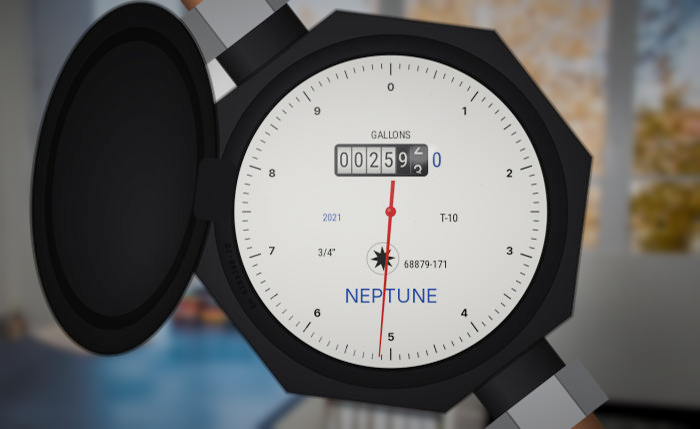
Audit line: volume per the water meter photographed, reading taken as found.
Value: 25925.1 gal
